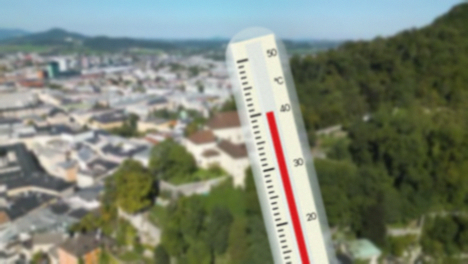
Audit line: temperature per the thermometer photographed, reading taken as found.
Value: 40 °C
